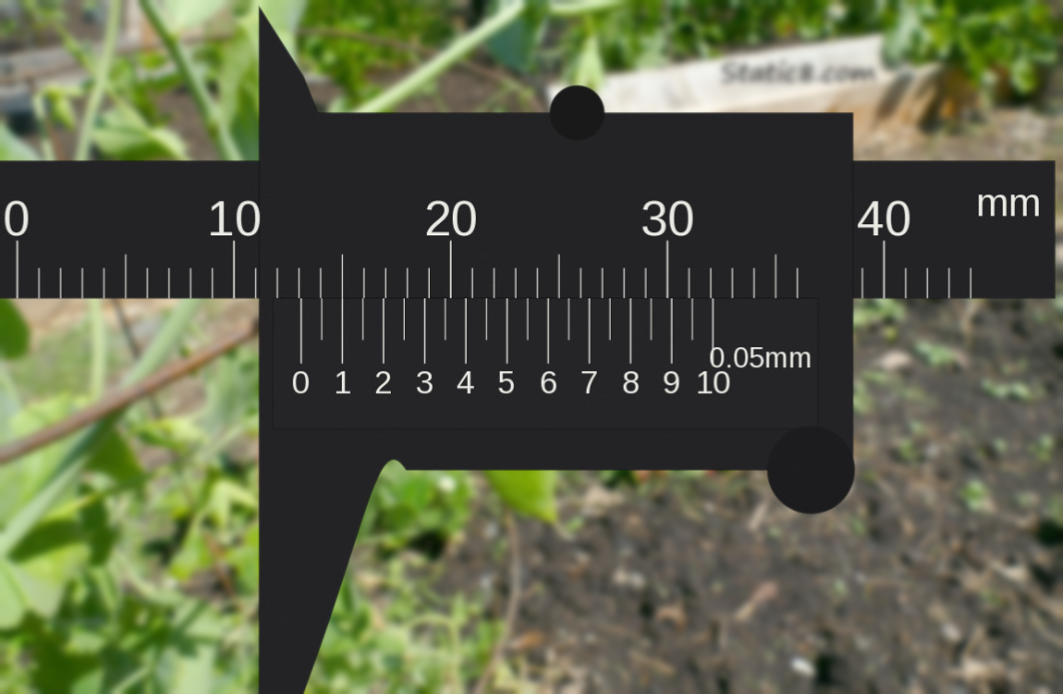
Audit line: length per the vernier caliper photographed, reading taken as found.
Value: 13.10 mm
